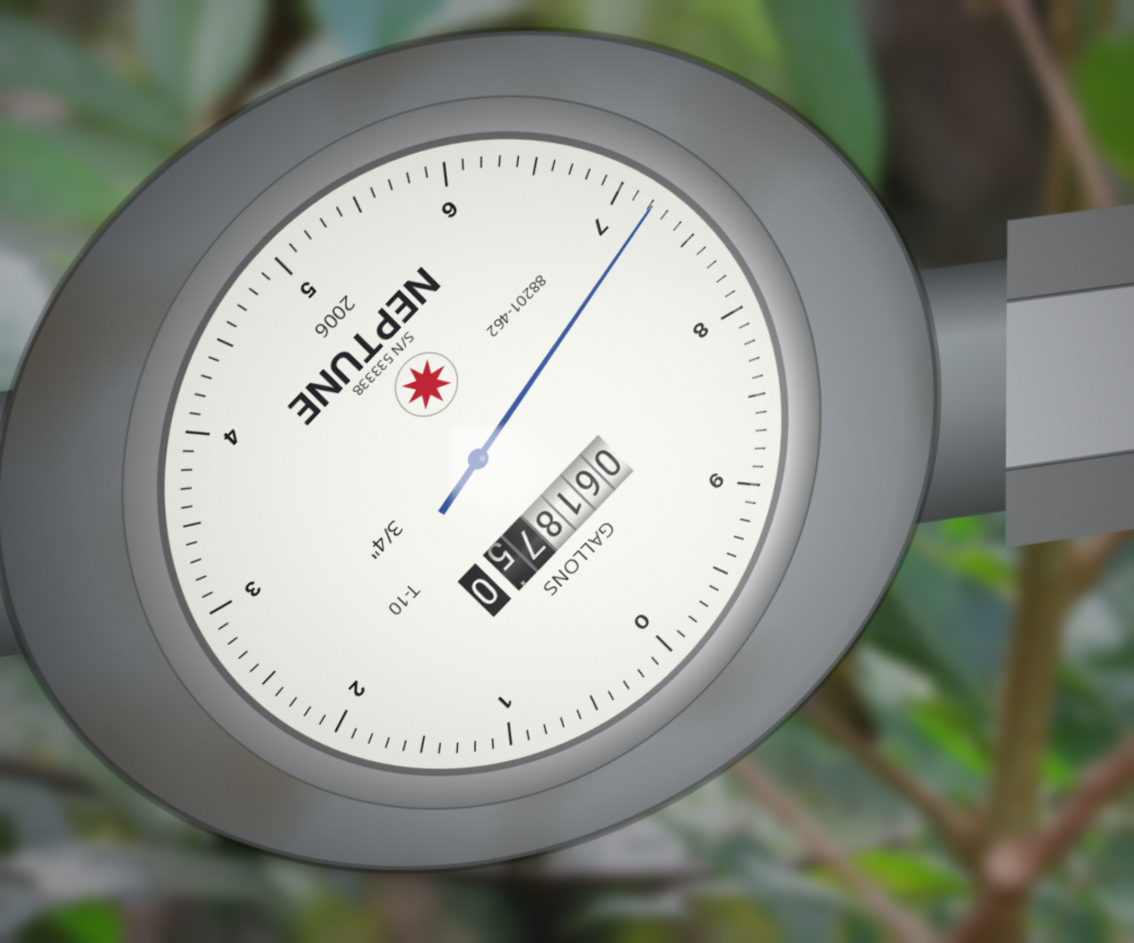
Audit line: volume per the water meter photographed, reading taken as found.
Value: 618747.2 gal
